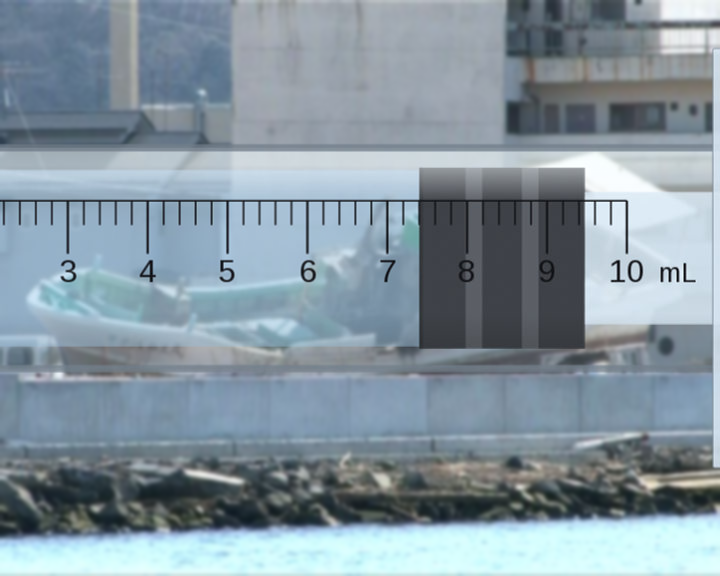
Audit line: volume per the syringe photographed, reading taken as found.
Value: 7.4 mL
